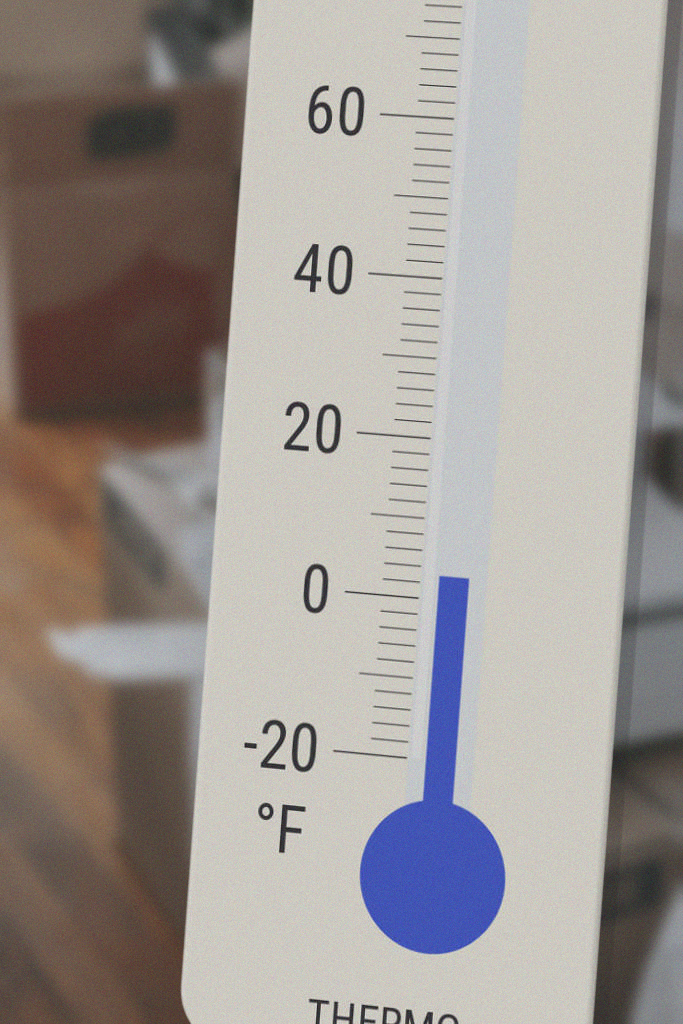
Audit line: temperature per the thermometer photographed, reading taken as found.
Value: 3 °F
